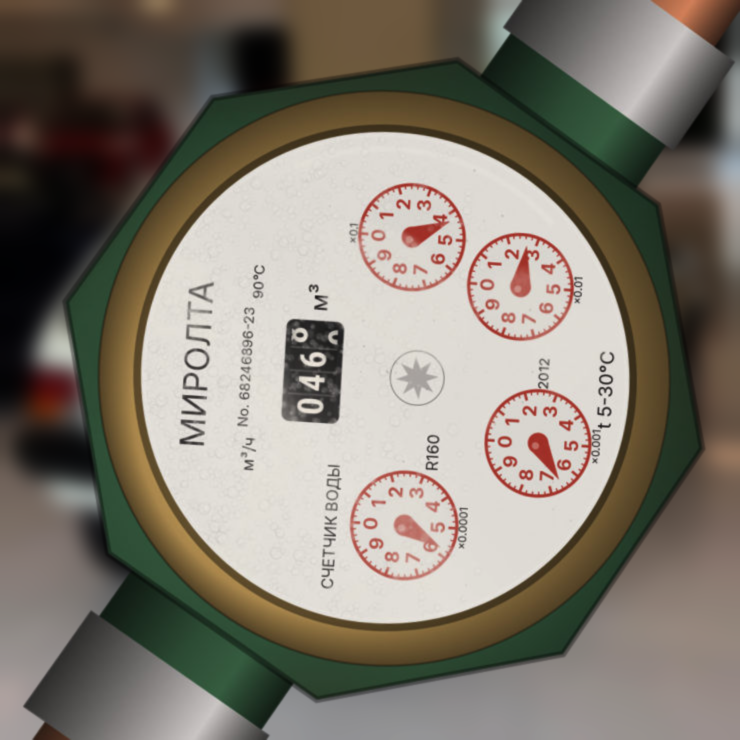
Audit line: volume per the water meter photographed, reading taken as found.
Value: 468.4265 m³
